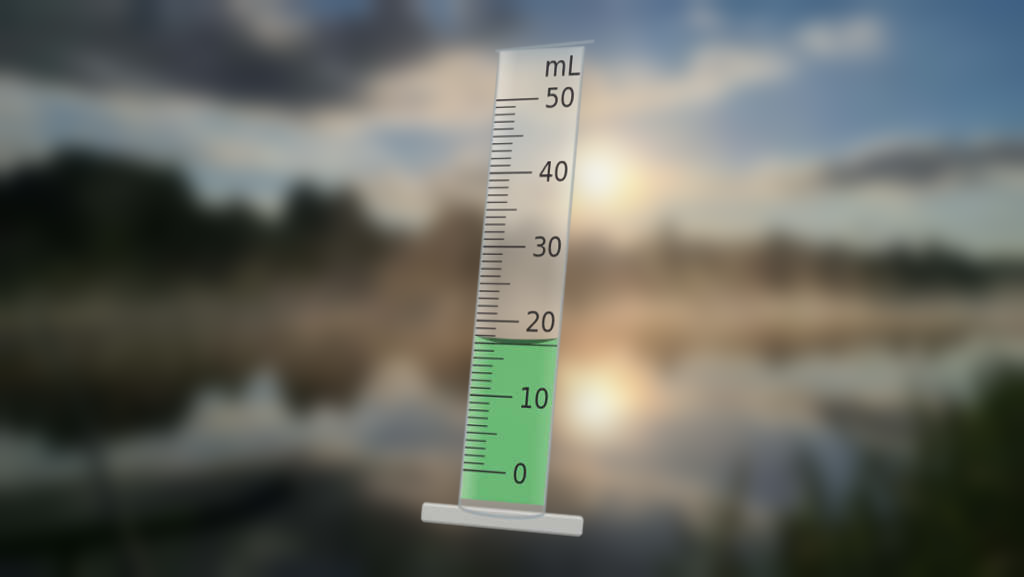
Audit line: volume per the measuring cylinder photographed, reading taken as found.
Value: 17 mL
